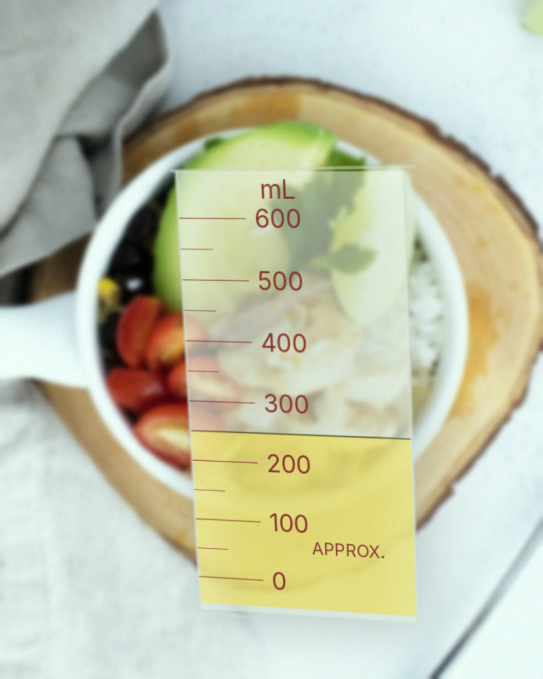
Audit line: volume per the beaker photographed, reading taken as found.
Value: 250 mL
